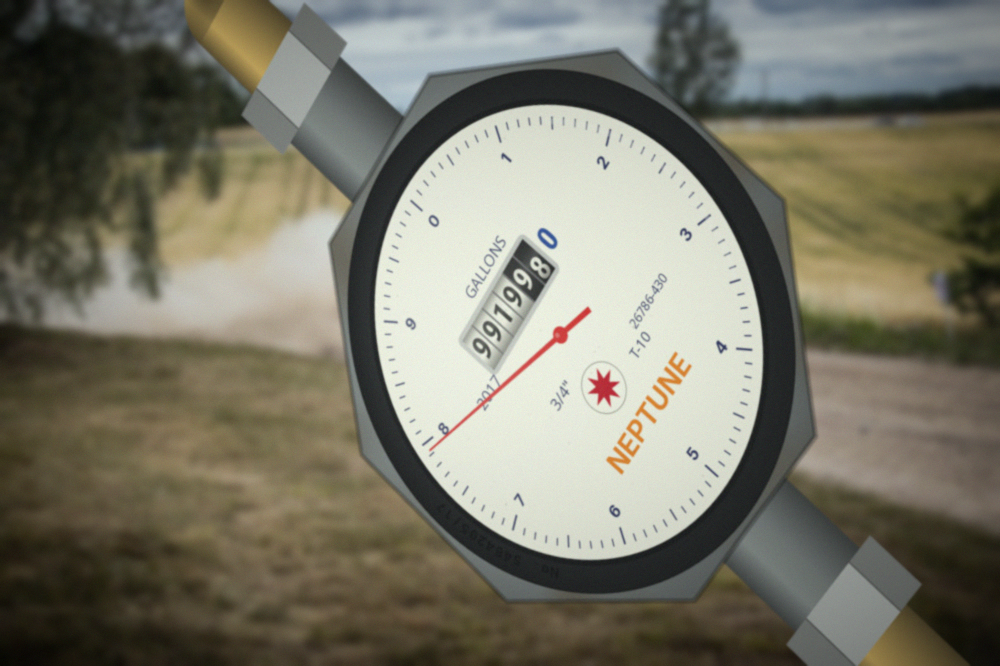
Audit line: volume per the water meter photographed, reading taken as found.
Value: 9919977.9 gal
